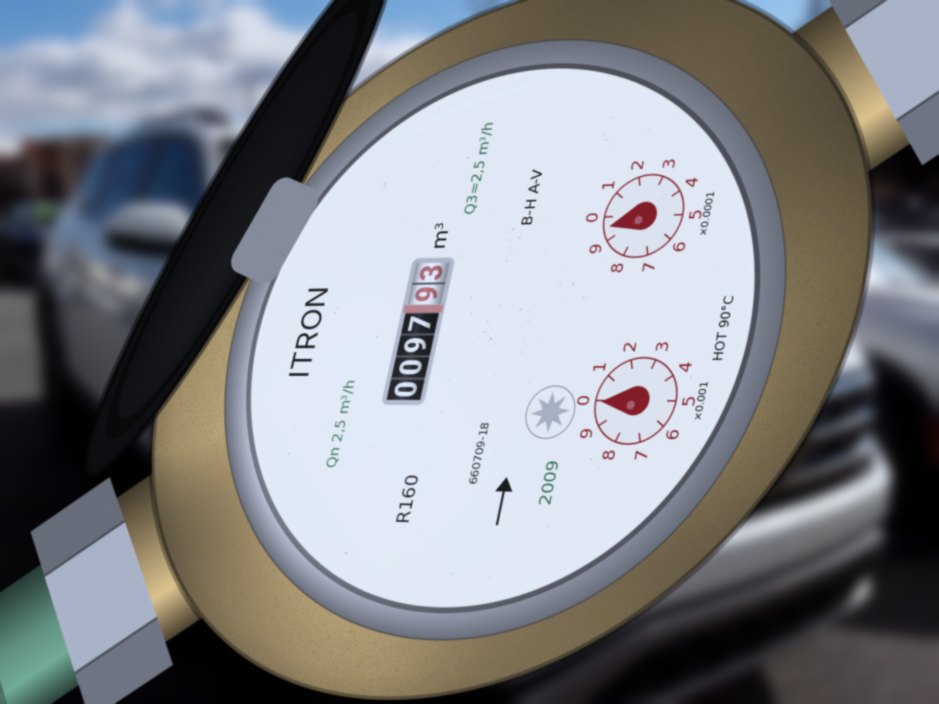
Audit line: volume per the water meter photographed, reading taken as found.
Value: 97.9299 m³
